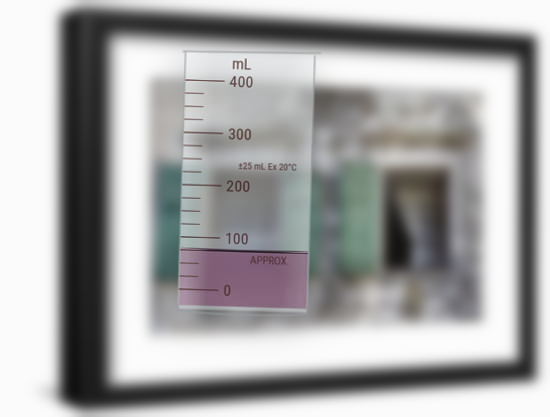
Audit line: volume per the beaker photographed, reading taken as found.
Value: 75 mL
